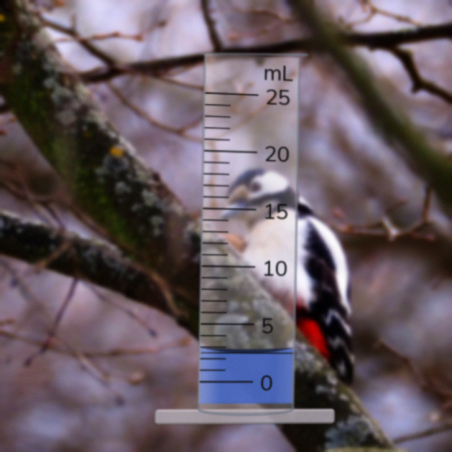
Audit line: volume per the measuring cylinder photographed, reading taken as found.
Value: 2.5 mL
